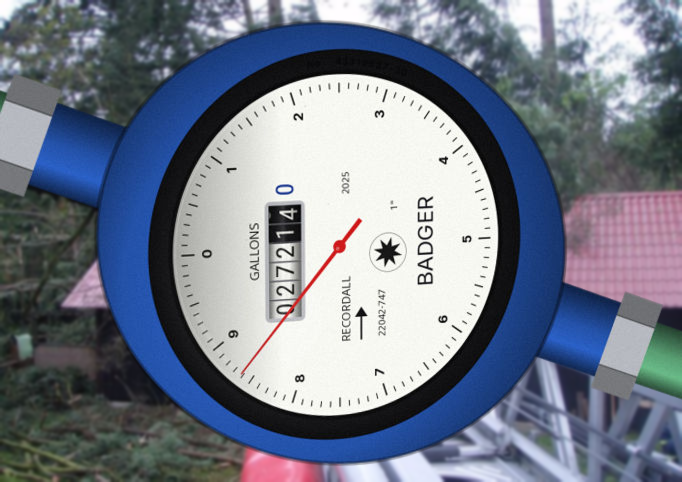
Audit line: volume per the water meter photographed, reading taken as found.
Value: 272138.6 gal
